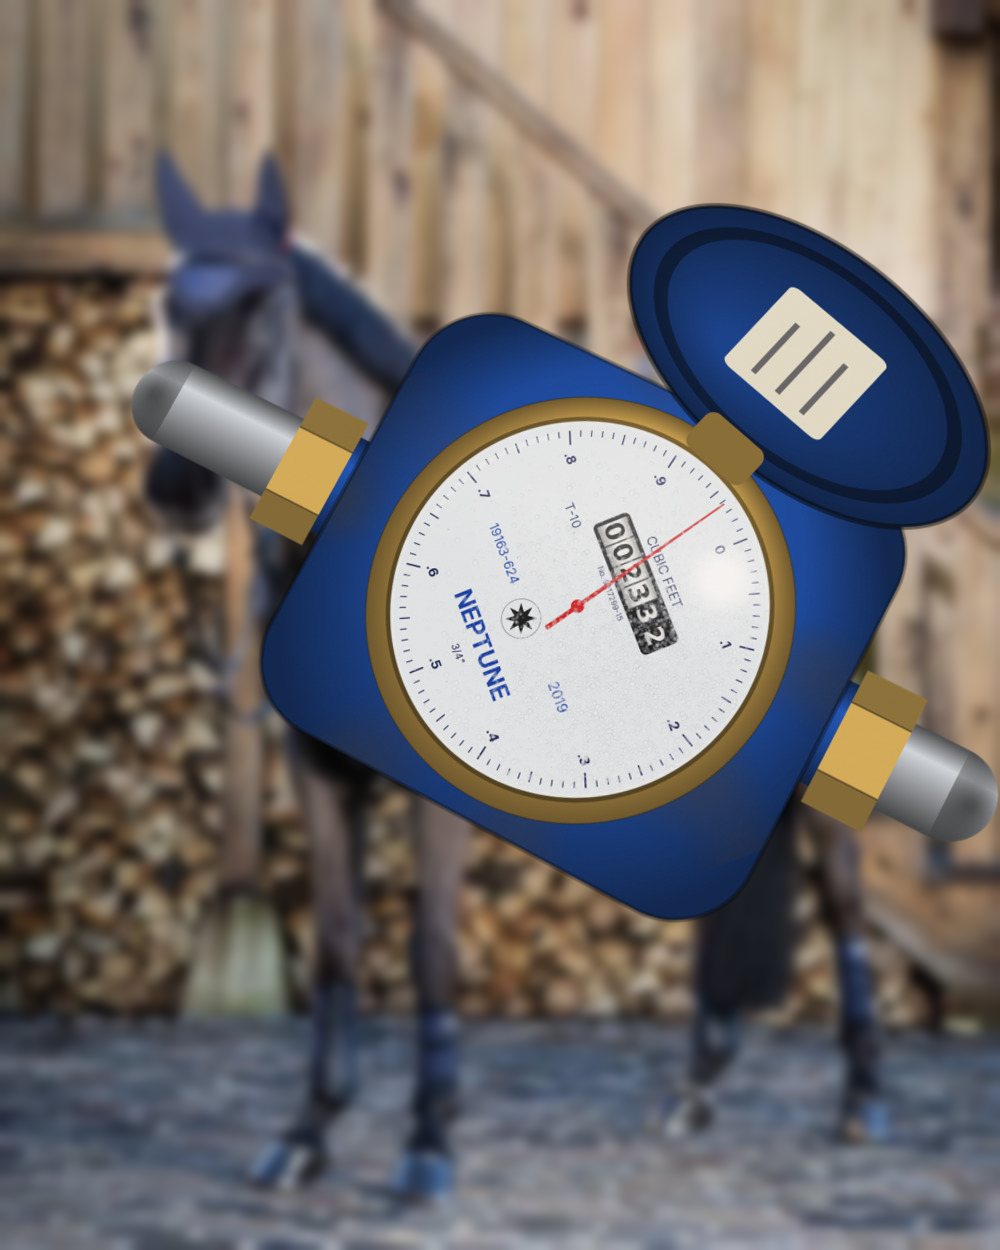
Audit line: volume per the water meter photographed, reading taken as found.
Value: 2331.96 ft³
